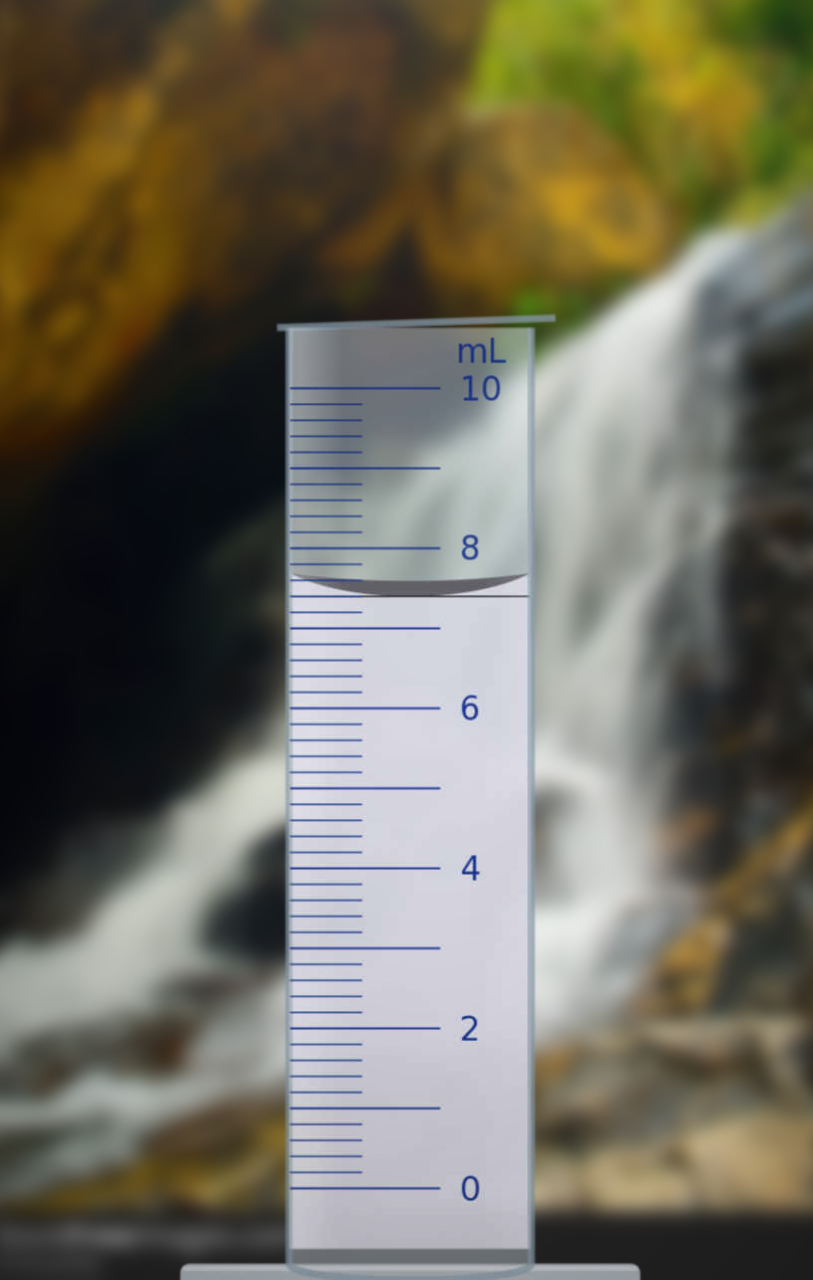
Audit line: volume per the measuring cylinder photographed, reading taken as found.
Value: 7.4 mL
